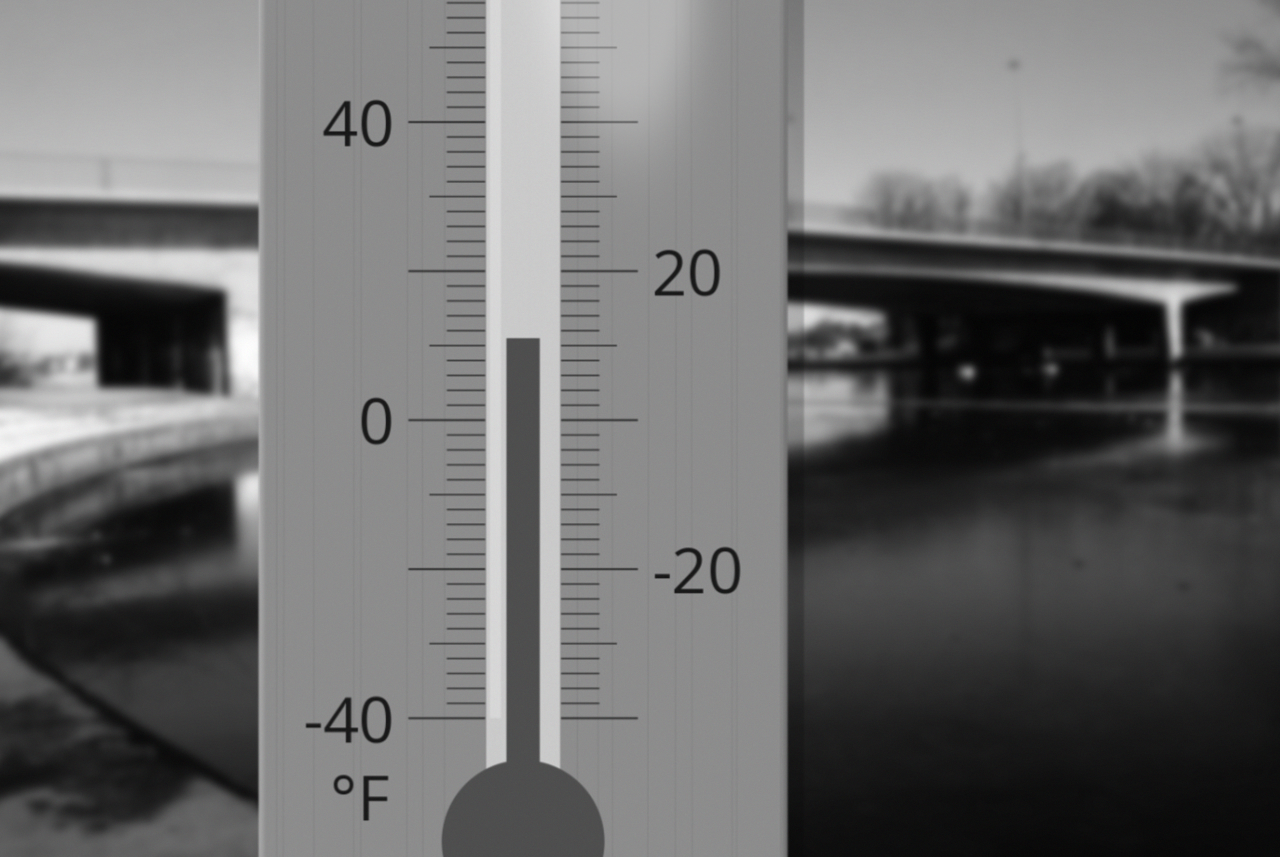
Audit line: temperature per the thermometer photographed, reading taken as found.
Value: 11 °F
